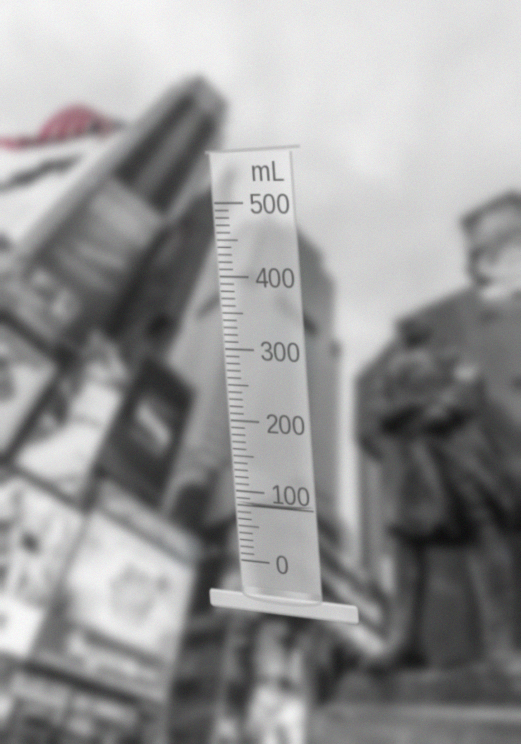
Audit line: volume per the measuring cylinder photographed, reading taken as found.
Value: 80 mL
